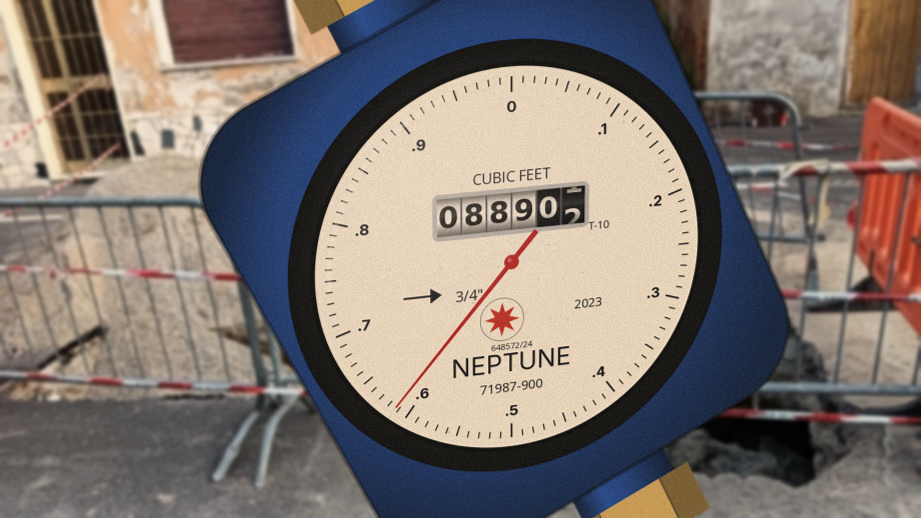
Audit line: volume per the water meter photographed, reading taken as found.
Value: 88901.61 ft³
